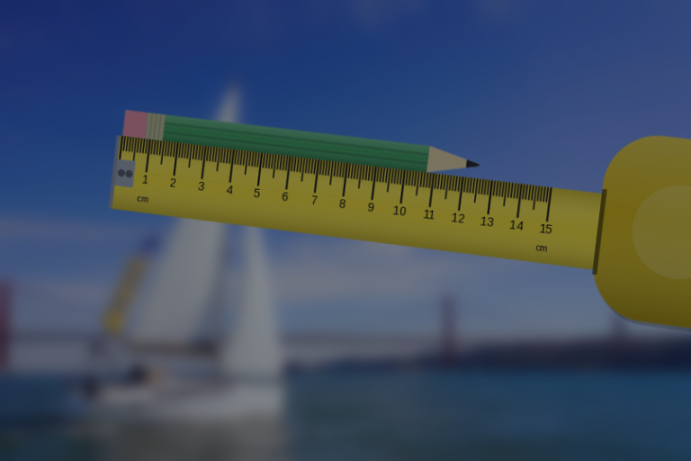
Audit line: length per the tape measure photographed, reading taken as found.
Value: 12.5 cm
